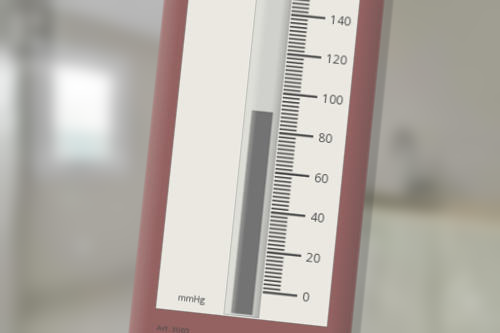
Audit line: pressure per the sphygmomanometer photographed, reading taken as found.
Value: 90 mmHg
